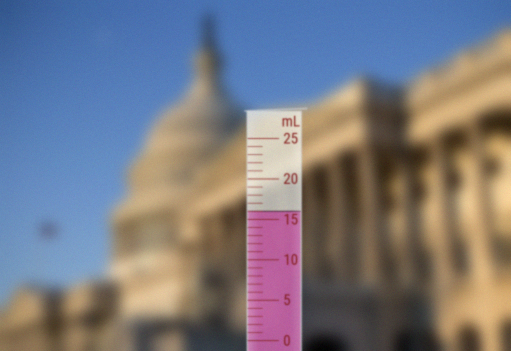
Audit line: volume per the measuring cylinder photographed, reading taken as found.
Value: 16 mL
